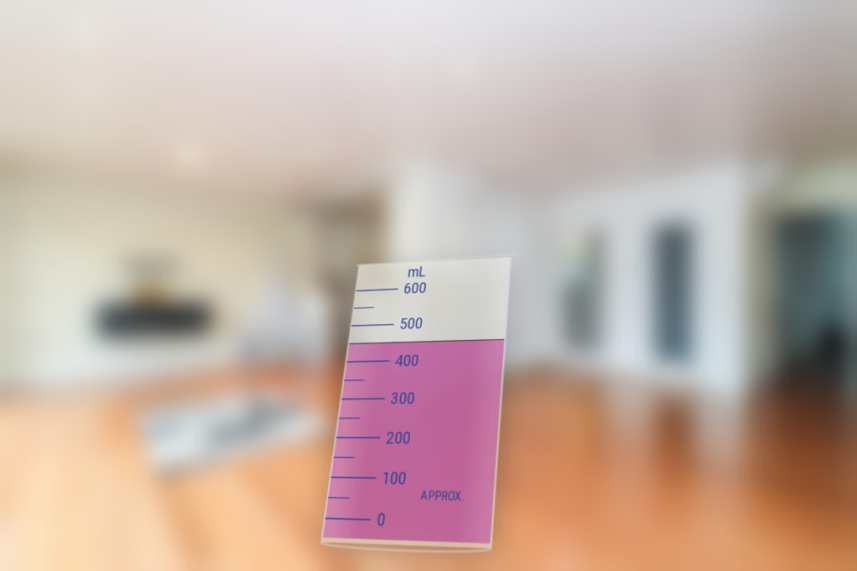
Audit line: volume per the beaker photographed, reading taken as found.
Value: 450 mL
